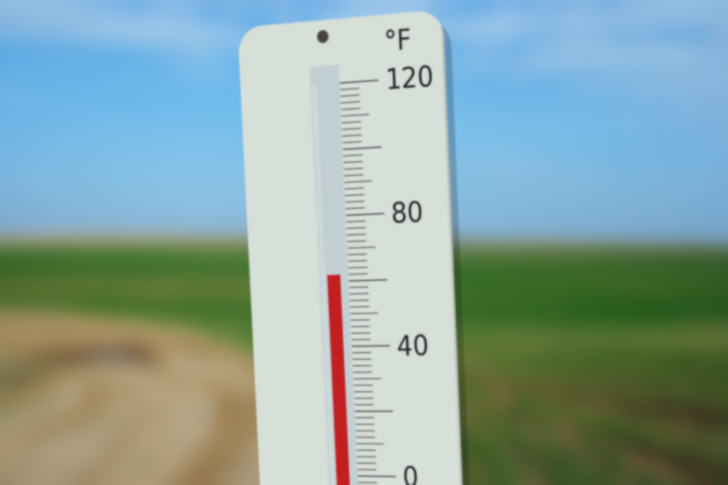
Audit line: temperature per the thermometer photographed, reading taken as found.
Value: 62 °F
